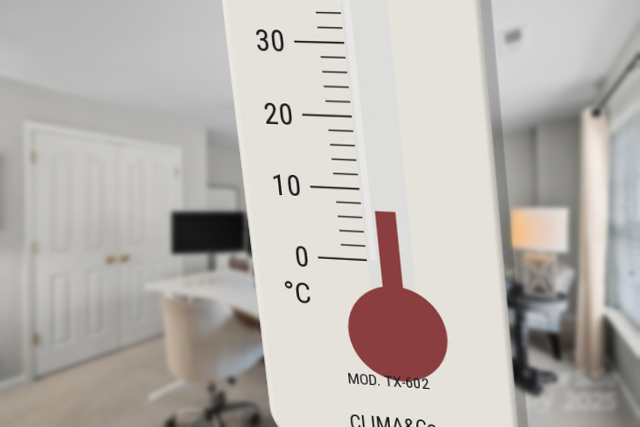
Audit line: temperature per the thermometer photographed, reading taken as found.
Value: 7 °C
